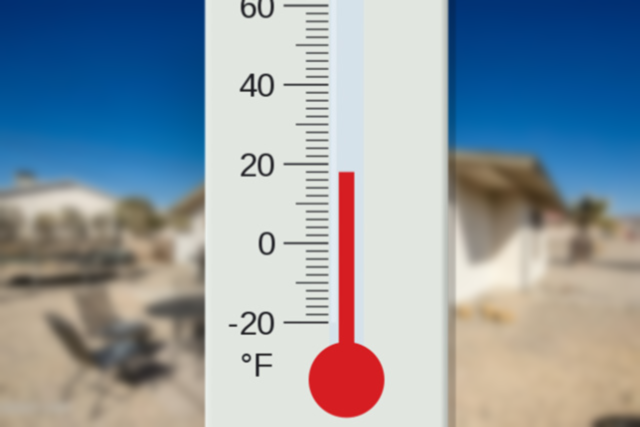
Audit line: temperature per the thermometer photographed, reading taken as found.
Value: 18 °F
